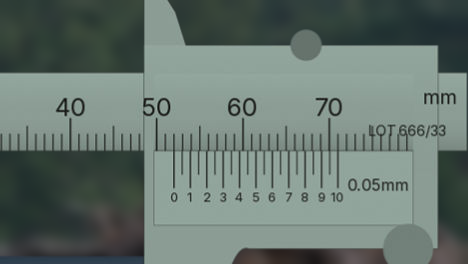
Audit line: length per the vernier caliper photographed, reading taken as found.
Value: 52.0 mm
